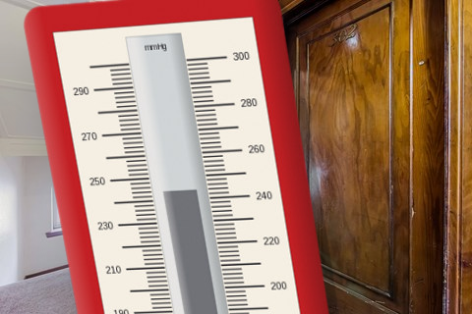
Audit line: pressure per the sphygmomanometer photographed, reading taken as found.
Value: 244 mmHg
